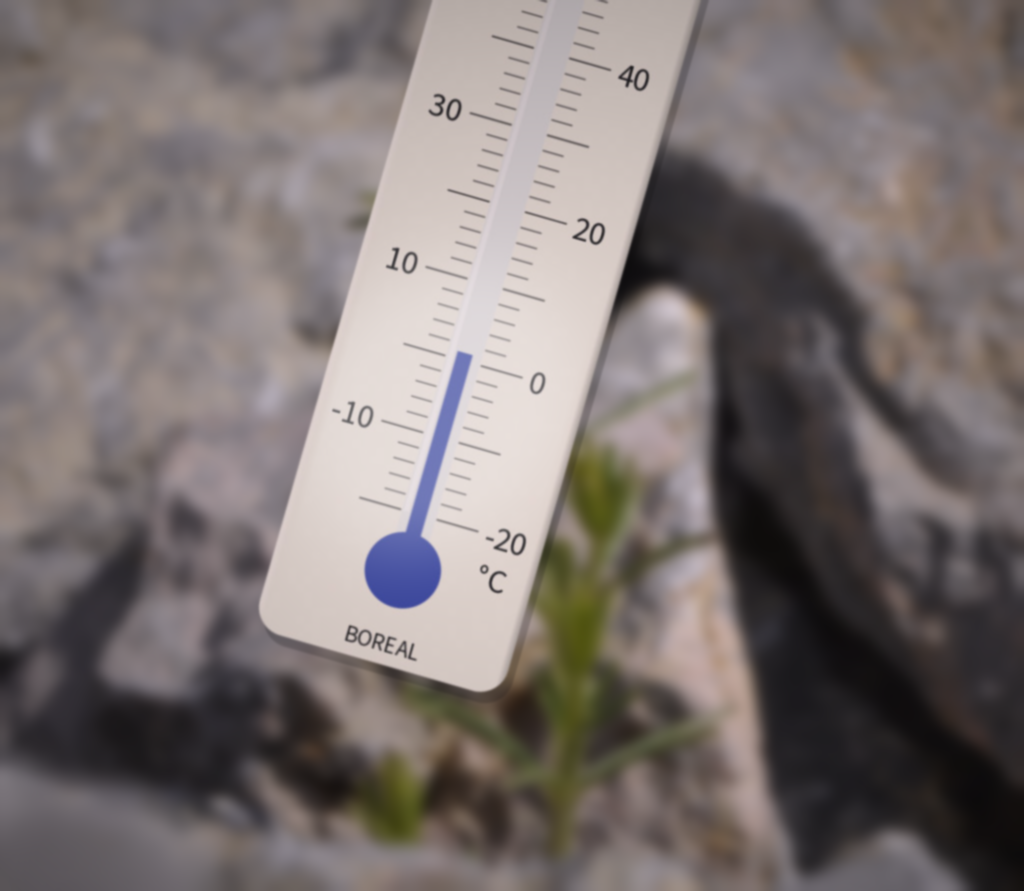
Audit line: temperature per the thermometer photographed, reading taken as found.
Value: 1 °C
